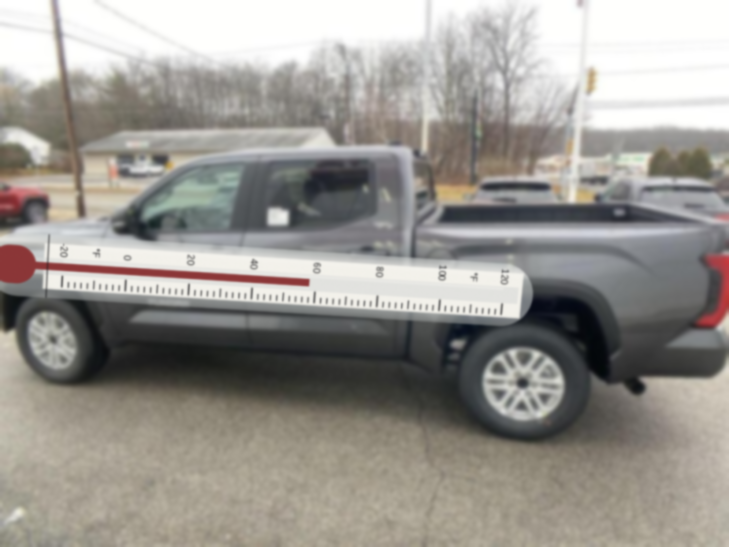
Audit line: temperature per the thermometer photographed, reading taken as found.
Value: 58 °F
